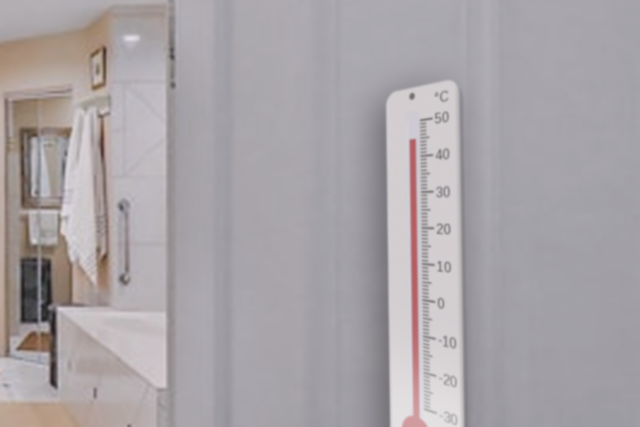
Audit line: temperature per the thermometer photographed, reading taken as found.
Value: 45 °C
